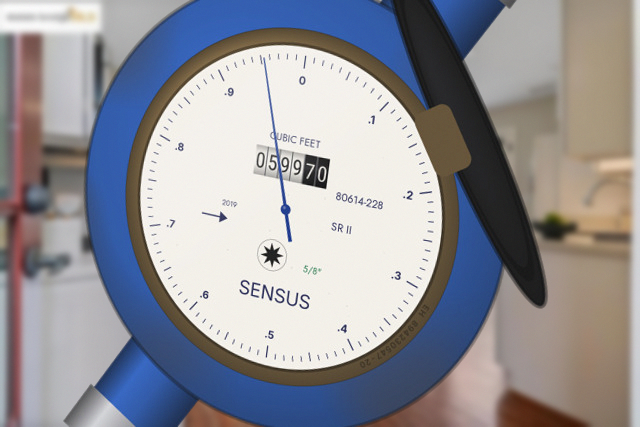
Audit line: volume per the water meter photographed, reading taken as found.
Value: 59969.95 ft³
